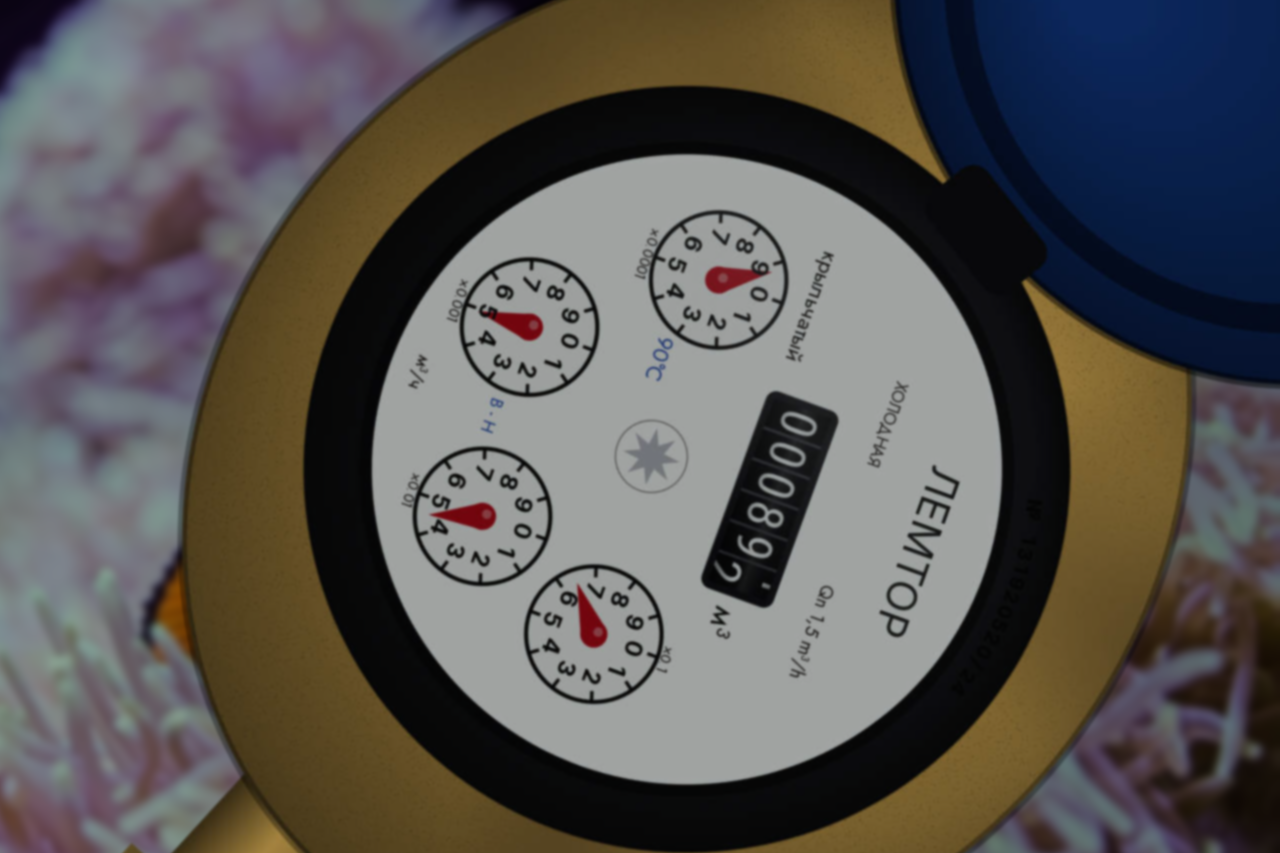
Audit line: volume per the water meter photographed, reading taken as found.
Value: 891.6449 m³
